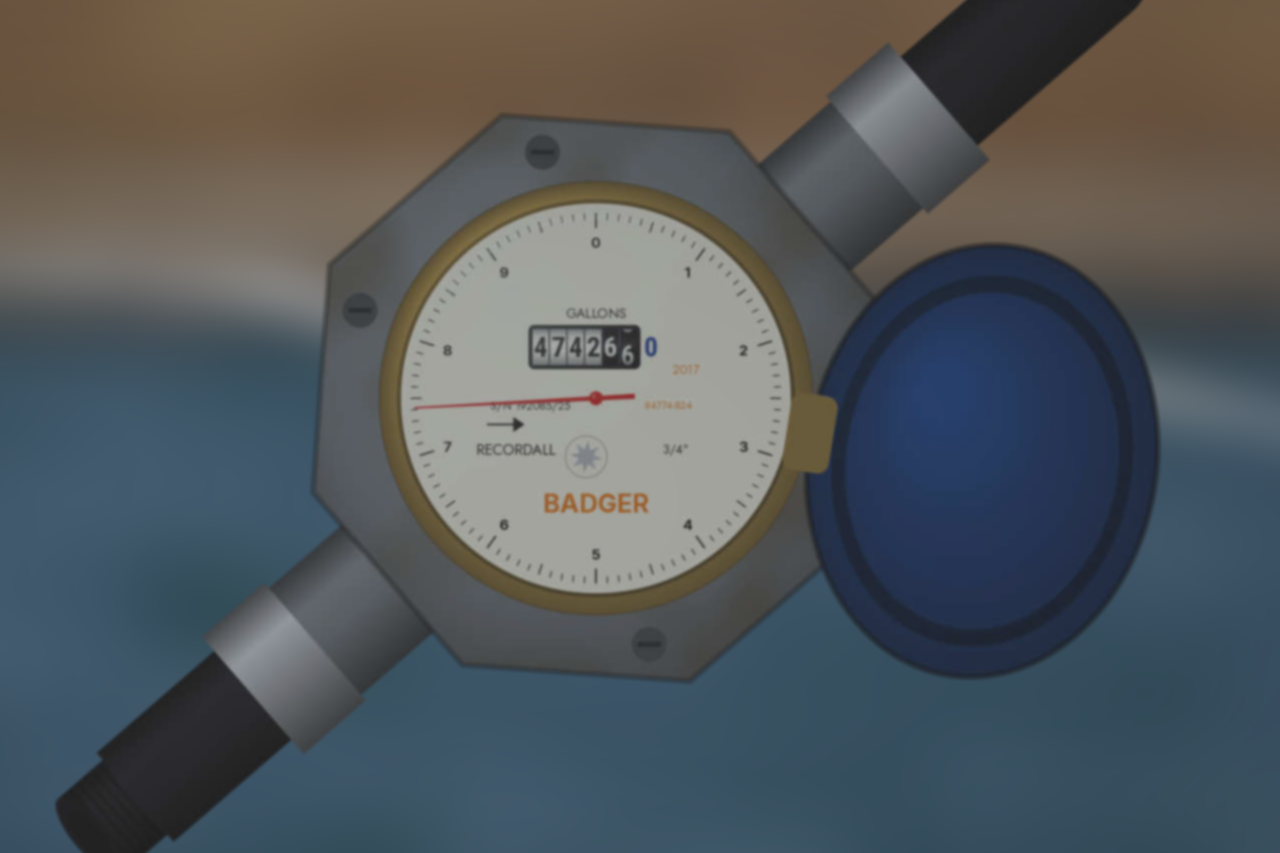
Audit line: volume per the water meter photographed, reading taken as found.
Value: 4742657.4 gal
